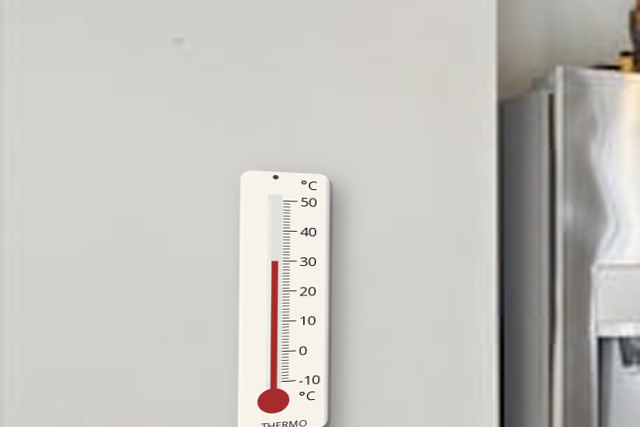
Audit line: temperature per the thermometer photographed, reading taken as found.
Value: 30 °C
